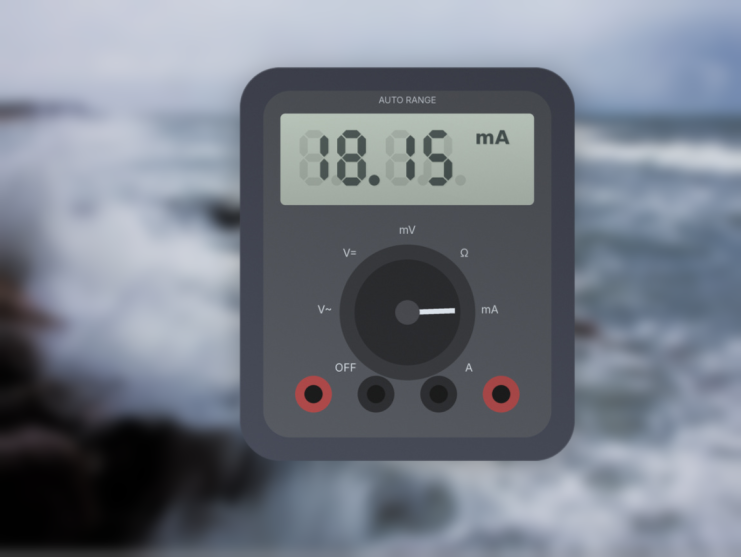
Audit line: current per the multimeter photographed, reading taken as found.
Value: 18.15 mA
